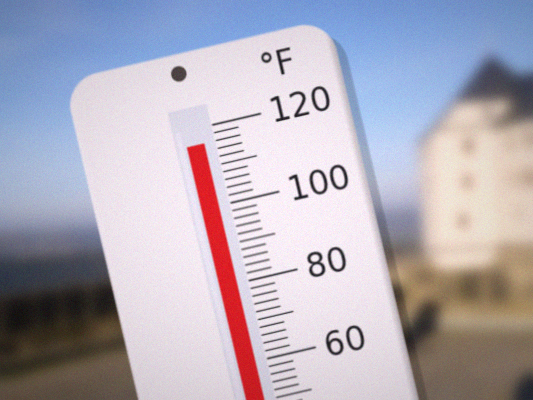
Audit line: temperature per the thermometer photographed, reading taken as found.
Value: 116 °F
